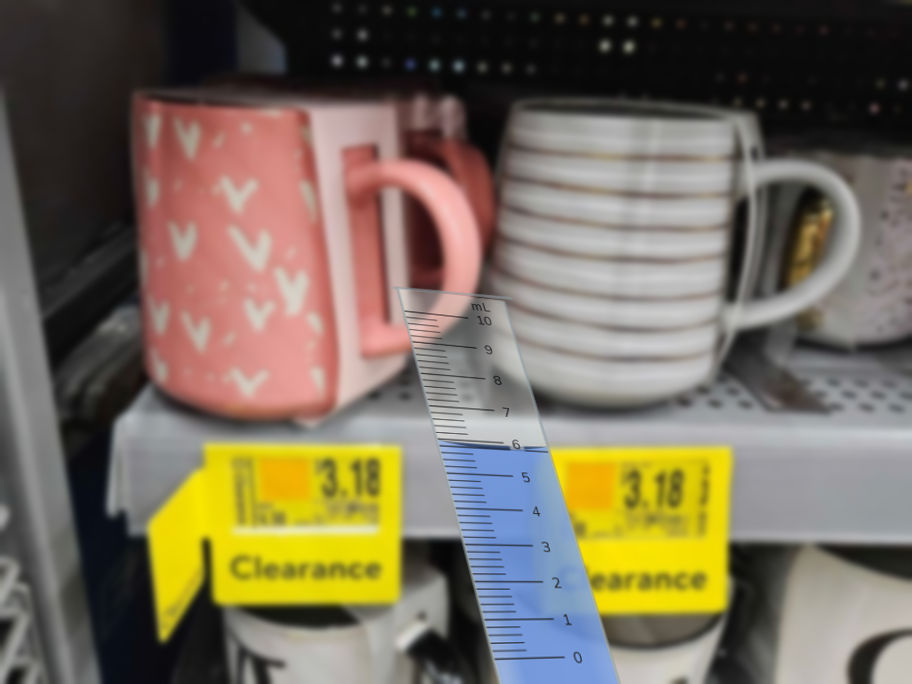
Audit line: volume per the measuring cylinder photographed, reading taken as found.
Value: 5.8 mL
